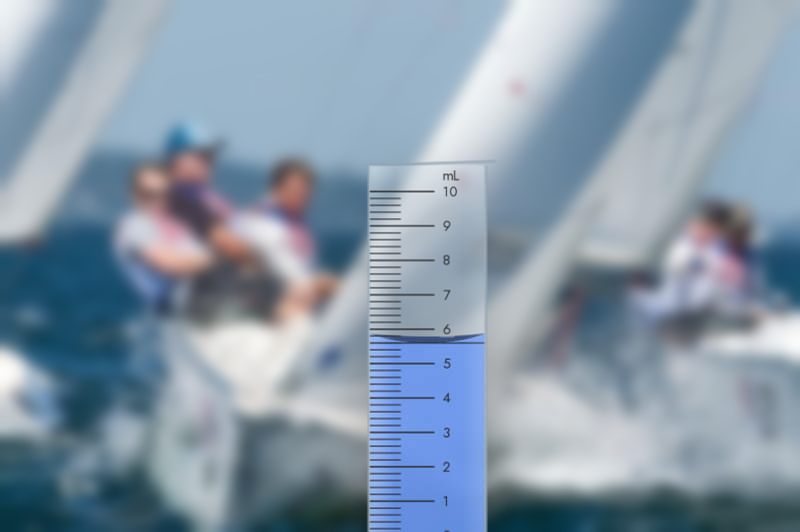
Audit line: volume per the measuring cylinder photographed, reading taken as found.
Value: 5.6 mL
